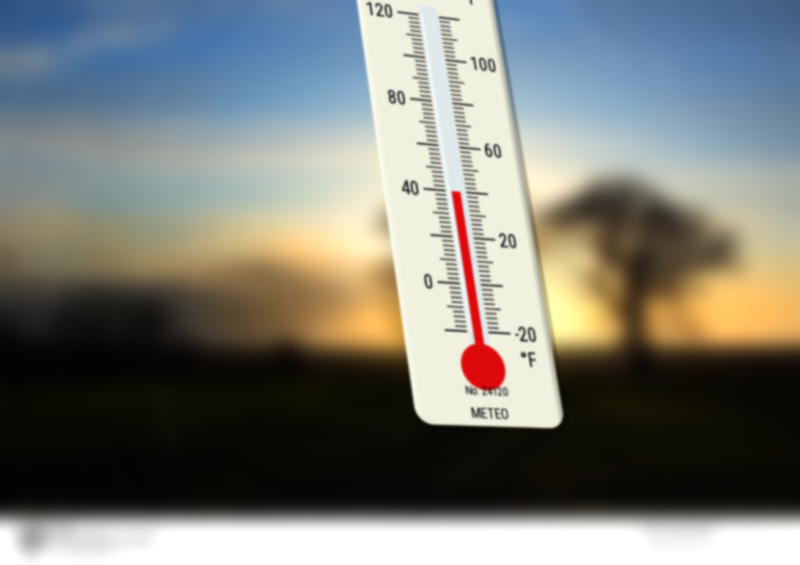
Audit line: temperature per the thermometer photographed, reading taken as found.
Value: 40 °F
